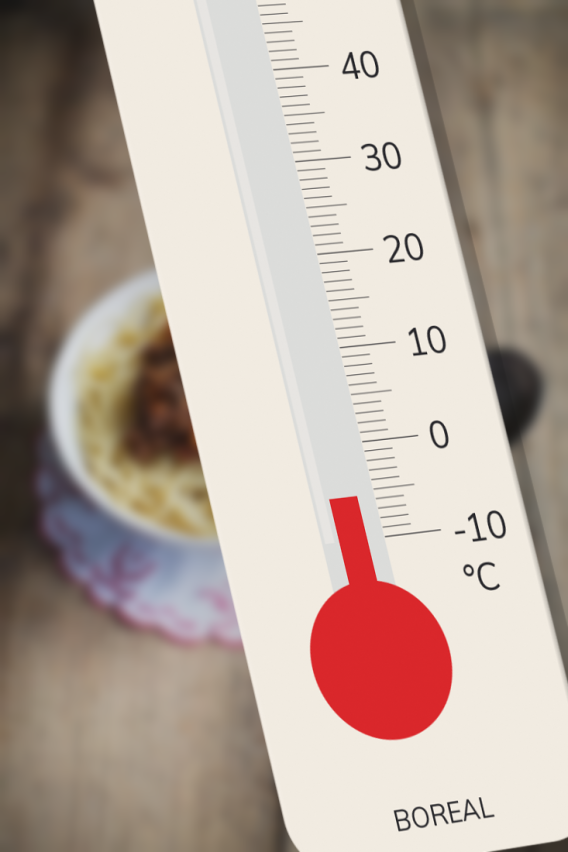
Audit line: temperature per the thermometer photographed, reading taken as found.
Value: -5.5 °C
